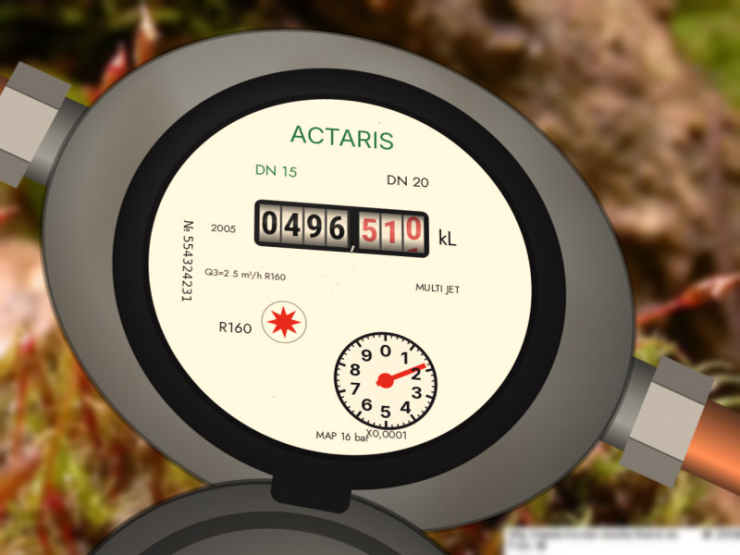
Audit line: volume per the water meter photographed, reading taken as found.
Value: 496.5101 kL
